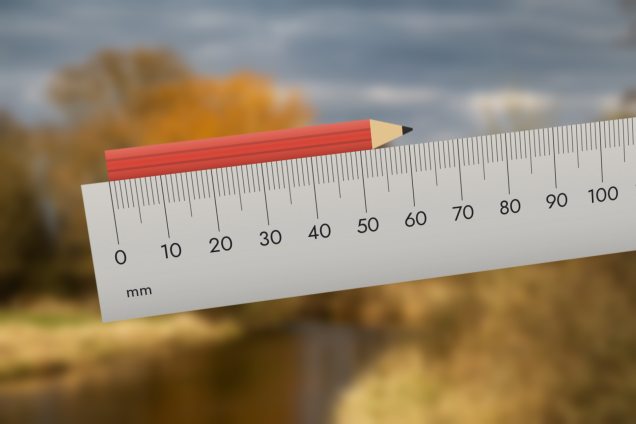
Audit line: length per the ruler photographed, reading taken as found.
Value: 61 mm
